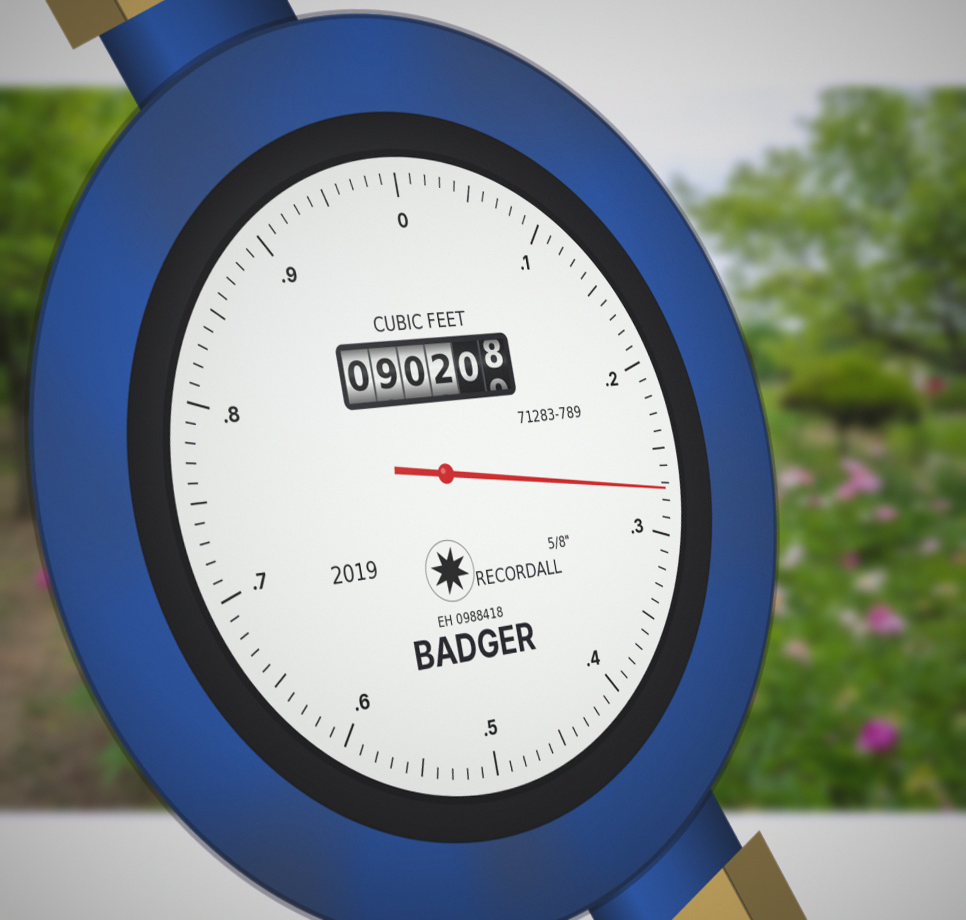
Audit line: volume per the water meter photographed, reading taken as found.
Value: 90208.27 ft³
